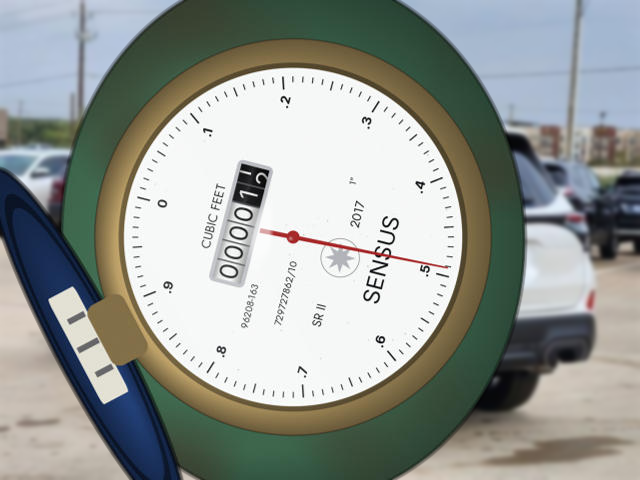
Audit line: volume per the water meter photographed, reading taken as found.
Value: 11.49 ft³
